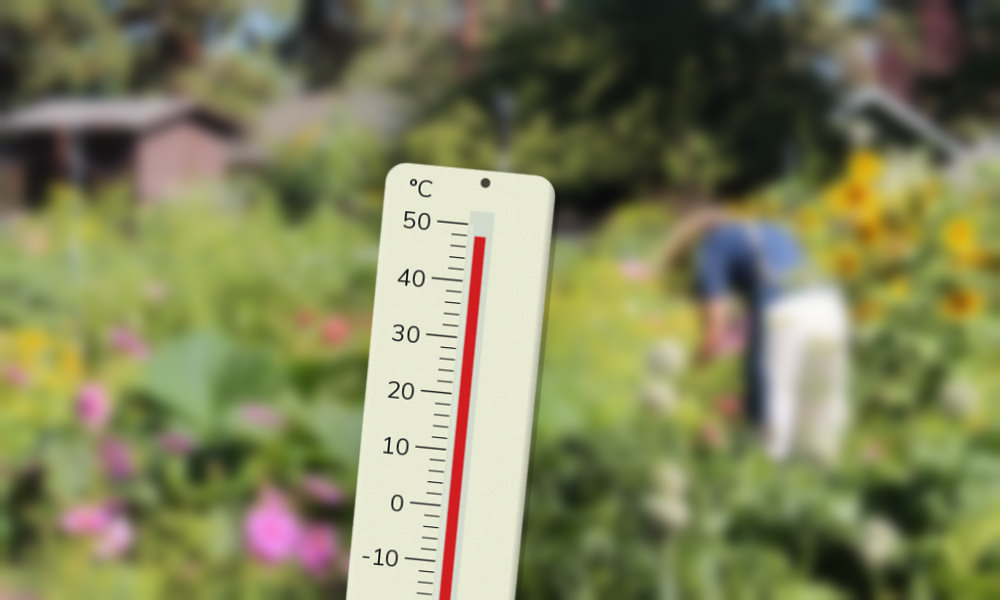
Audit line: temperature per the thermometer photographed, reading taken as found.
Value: 48 °C
